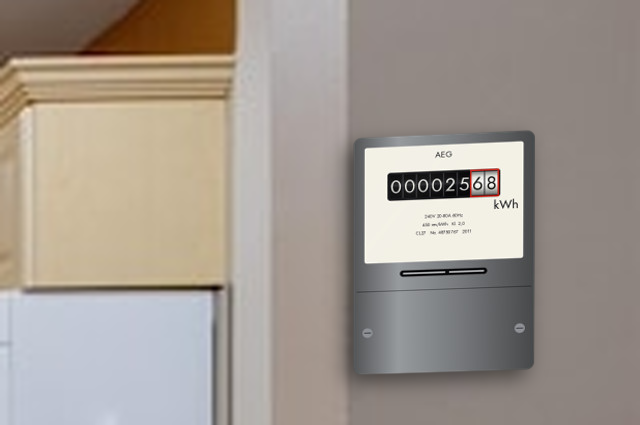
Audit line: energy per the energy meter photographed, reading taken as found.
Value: 25.68 kWh
